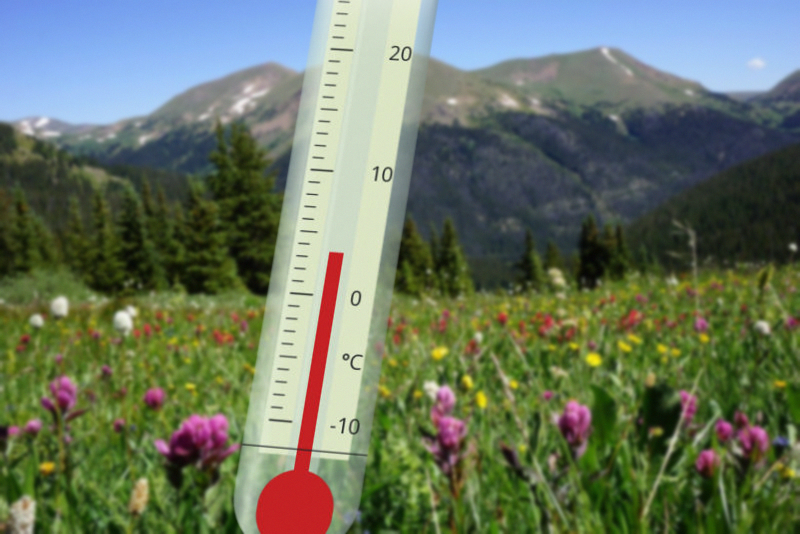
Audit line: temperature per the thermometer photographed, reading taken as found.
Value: 3.5 °C
